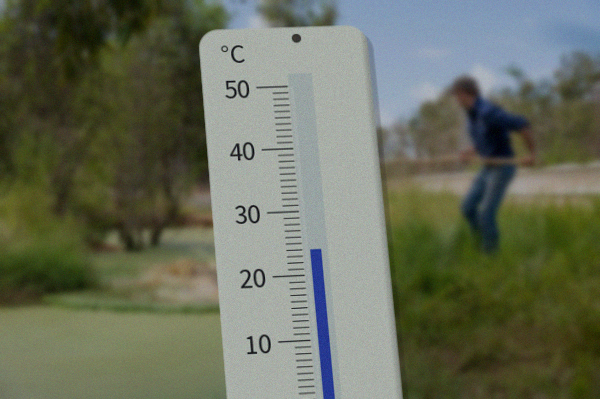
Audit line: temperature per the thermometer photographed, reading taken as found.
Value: 24 °C
